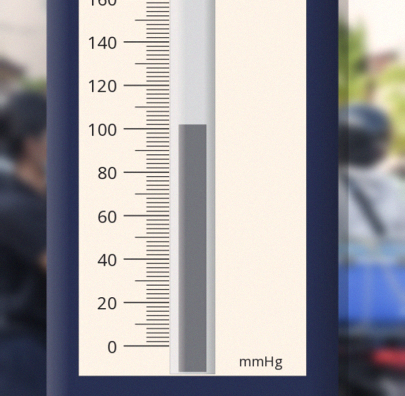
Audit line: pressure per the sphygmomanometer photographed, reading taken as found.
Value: 102 mmHg
